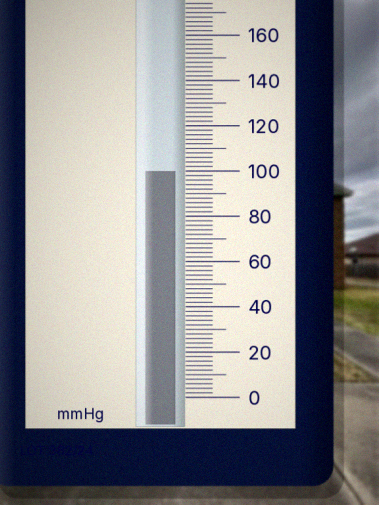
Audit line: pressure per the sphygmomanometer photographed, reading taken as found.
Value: 100 mmHg
